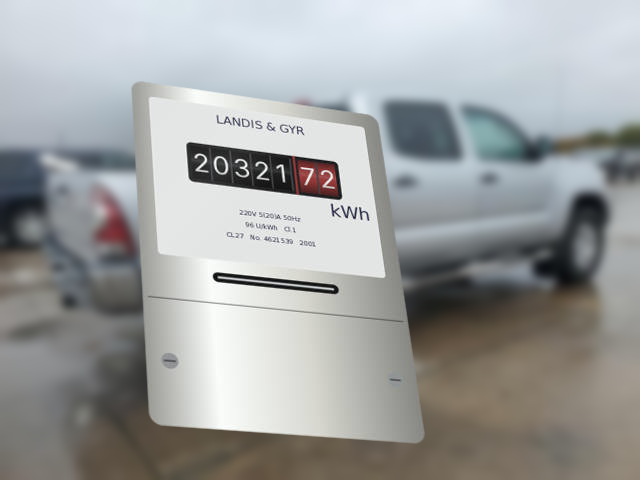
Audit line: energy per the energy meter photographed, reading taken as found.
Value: 20321.72 kWh
